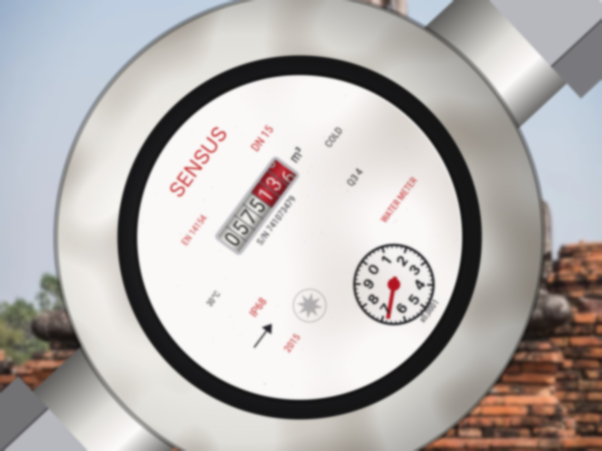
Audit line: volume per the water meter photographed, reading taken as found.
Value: 575.1356 m³
